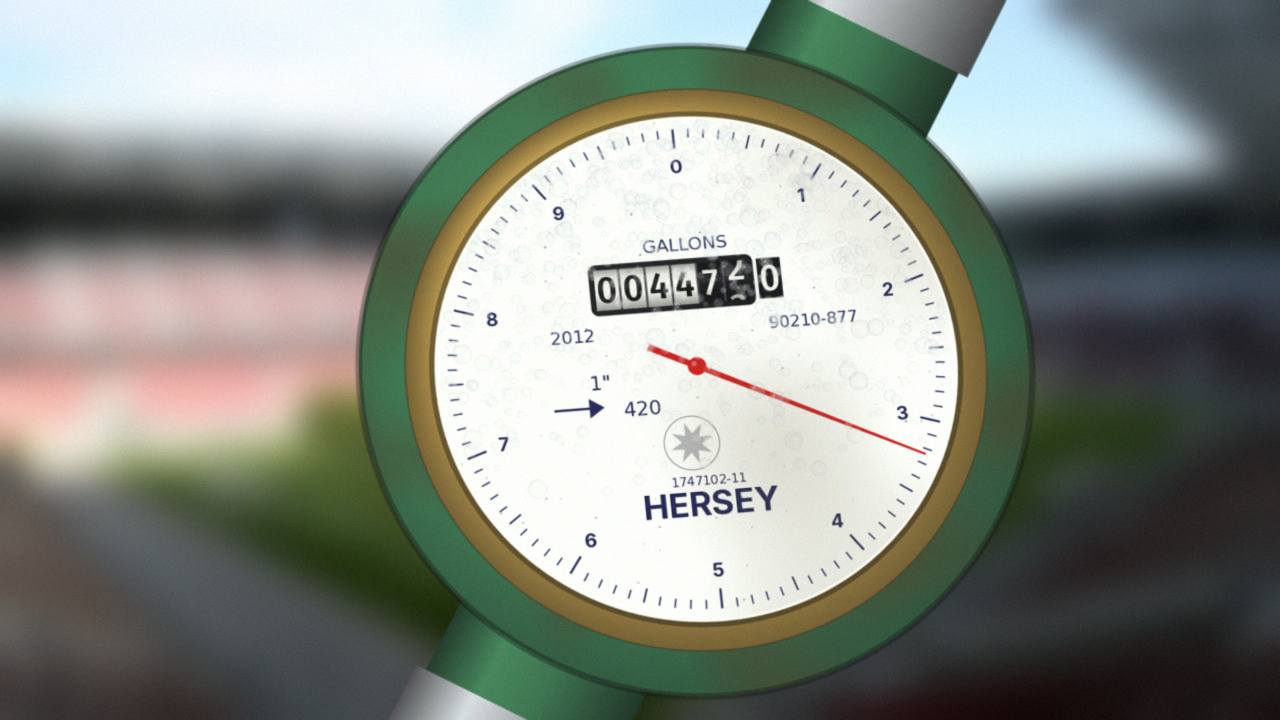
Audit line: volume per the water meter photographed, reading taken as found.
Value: 44723.2 gal
